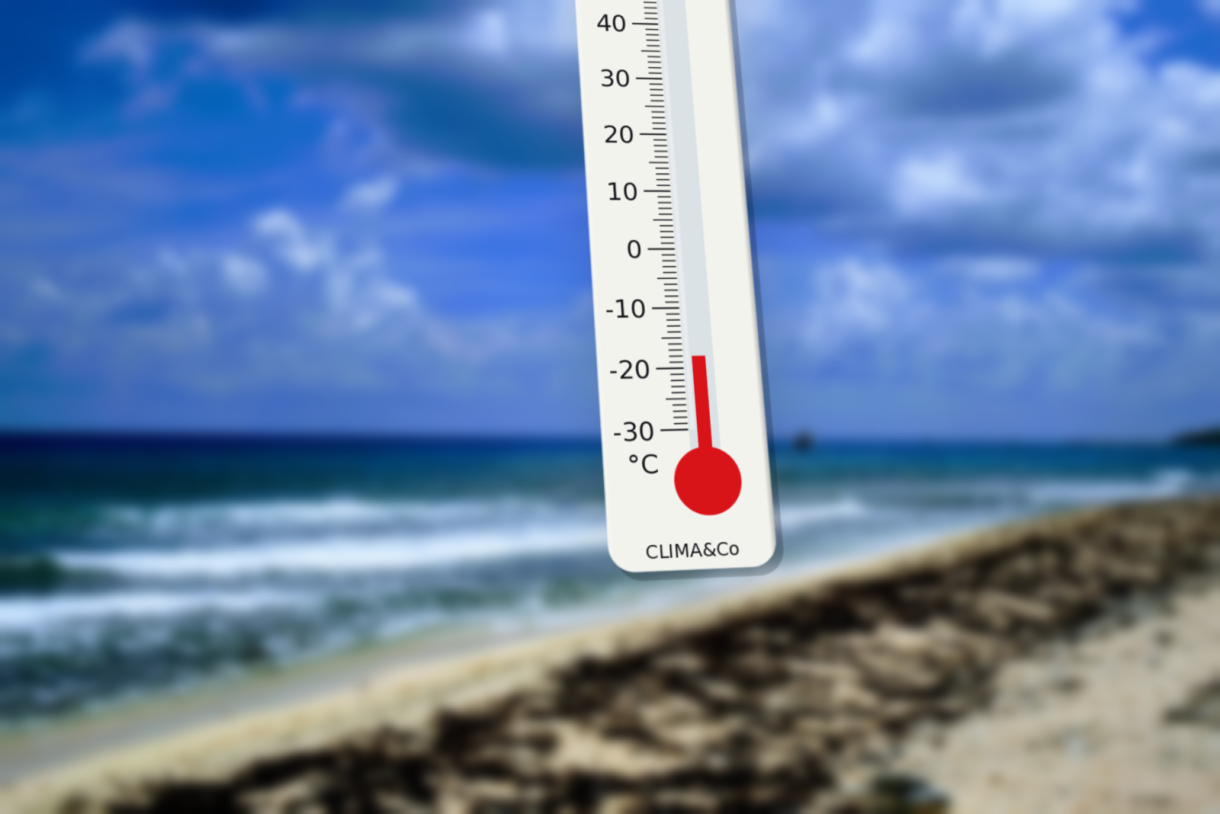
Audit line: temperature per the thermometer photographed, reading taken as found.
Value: -18 °C
